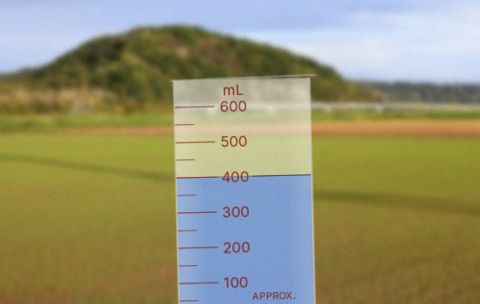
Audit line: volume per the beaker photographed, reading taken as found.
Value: 400 mL
